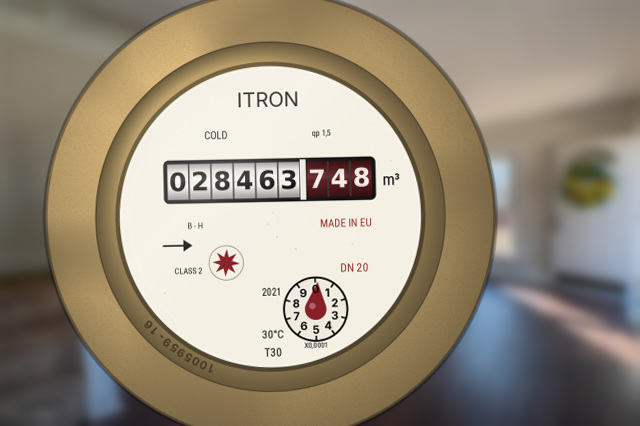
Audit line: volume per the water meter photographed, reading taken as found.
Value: 28463.7480 m³
